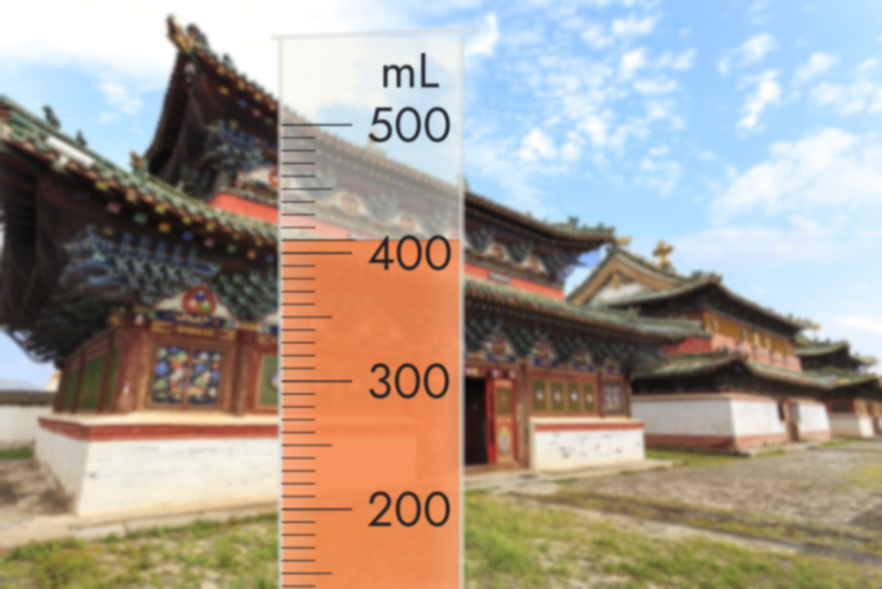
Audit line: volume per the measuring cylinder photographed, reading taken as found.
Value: 410 mL
